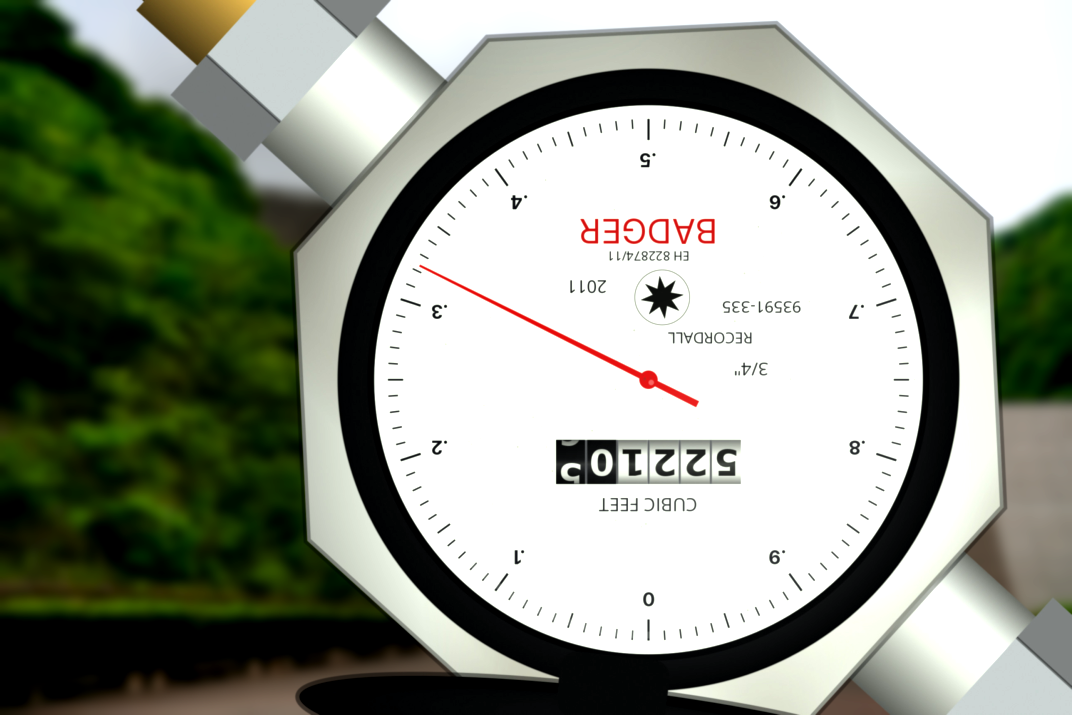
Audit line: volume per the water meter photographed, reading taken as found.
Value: 522105.32 ft³
